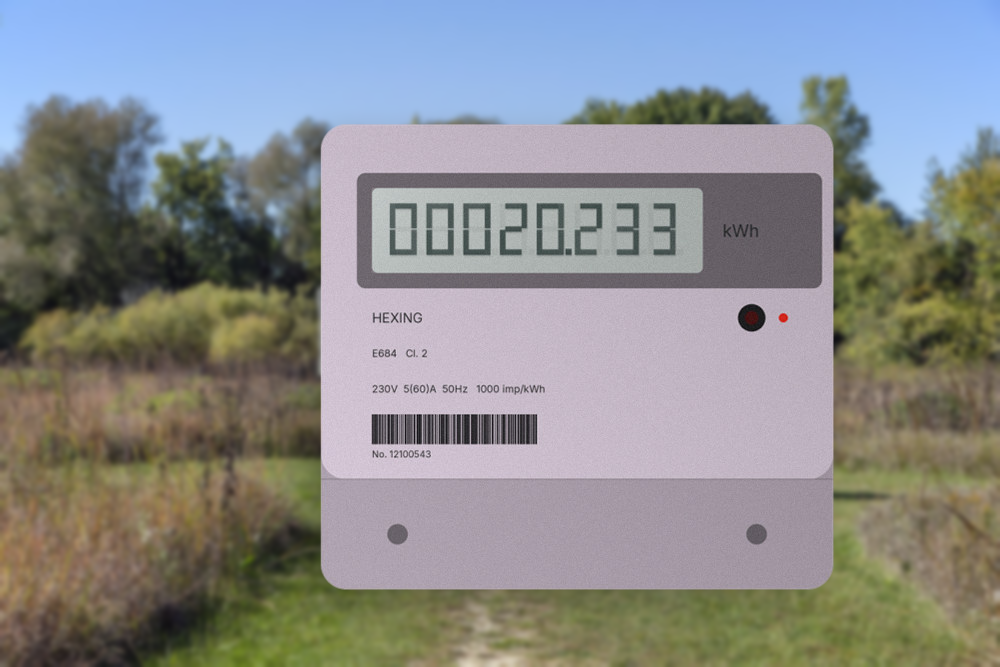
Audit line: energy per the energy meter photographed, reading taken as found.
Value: 20.233 kWh
